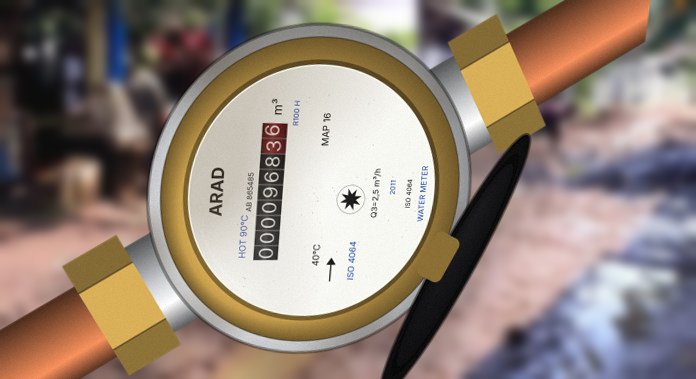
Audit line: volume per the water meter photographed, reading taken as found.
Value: 968.36 m³
